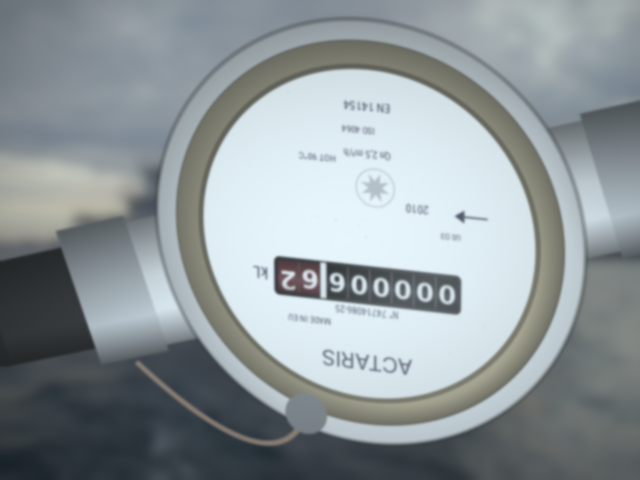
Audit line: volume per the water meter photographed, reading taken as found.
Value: 6.62 kL
